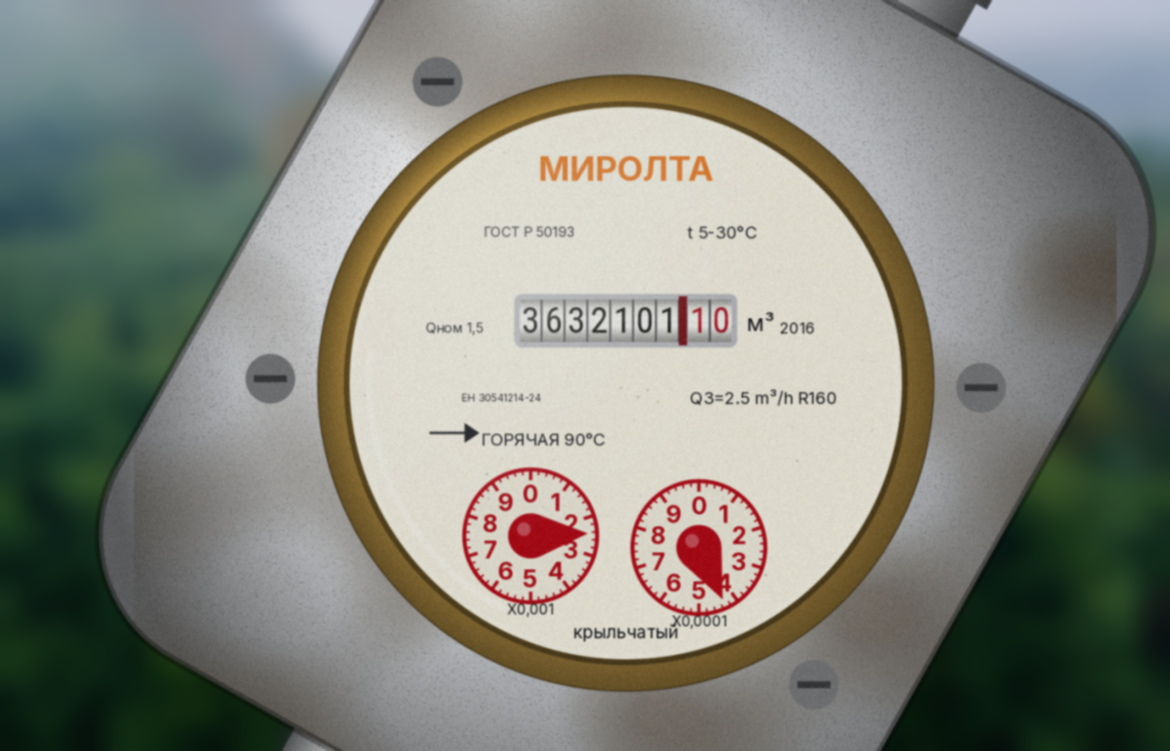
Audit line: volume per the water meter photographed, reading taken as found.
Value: 3632101.1024 m³
